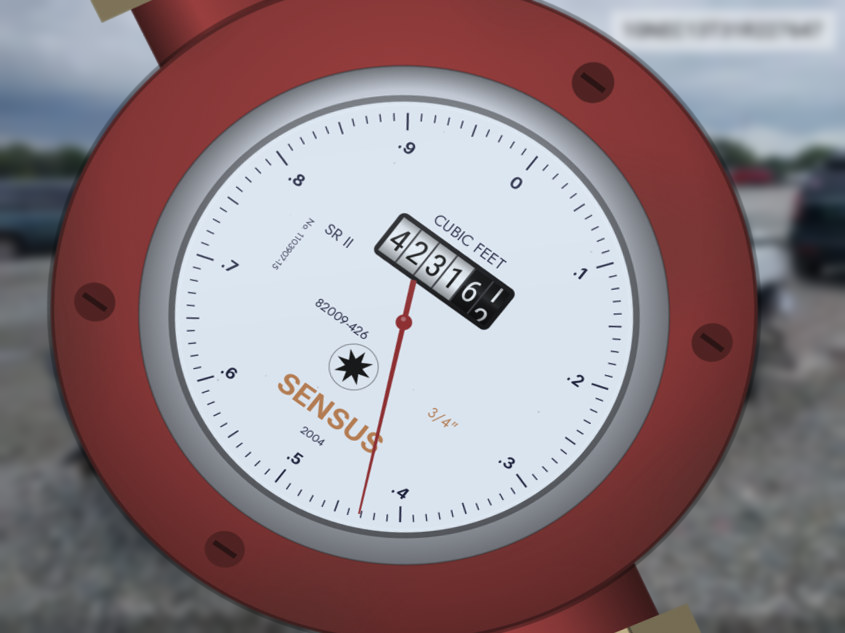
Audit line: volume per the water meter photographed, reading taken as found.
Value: 423161.43 ft³
